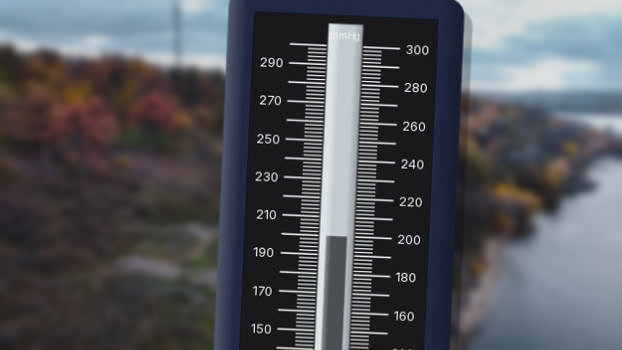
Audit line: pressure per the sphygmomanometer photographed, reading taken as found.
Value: 200 mmHg
